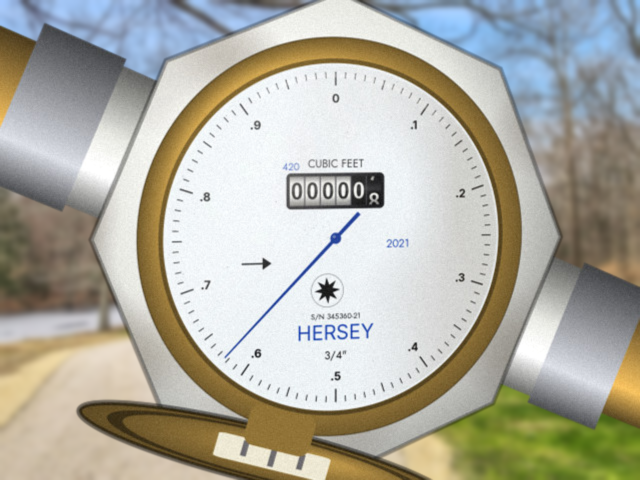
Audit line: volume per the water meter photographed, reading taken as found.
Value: 7.62 ft³
